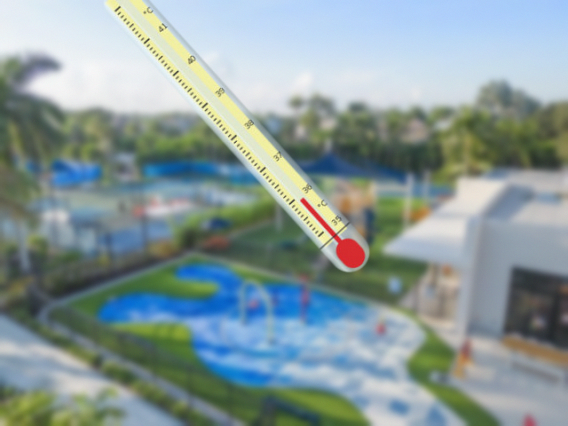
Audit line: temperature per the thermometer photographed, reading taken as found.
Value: 35.9 °C
